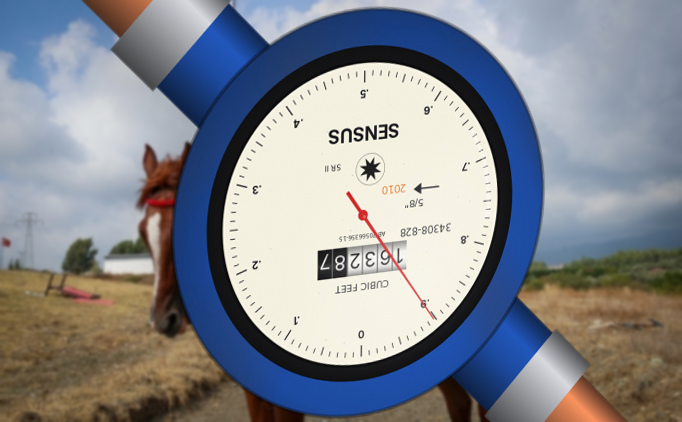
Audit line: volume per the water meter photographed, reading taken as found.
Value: 163286.90 ft³
